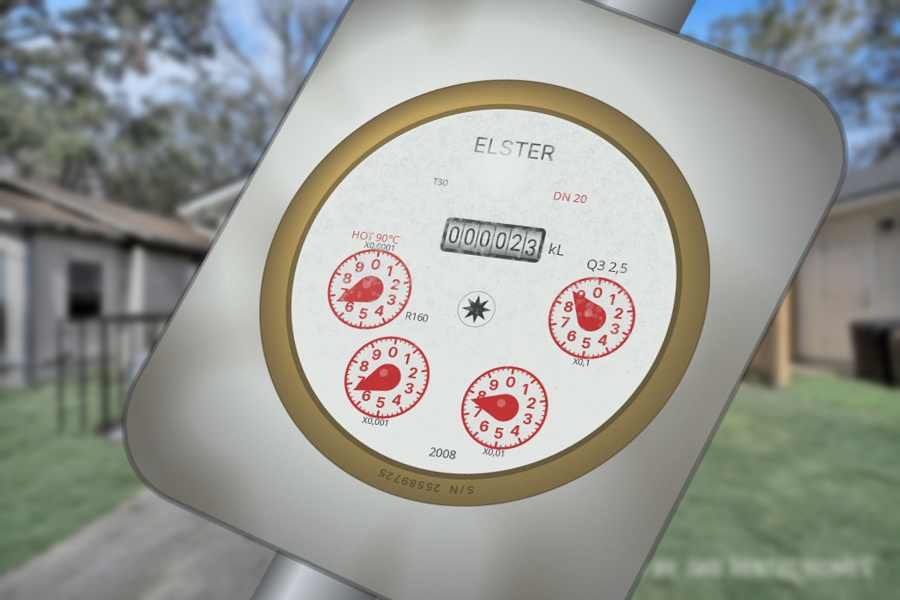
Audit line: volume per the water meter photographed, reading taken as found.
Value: 22.8766 kL
